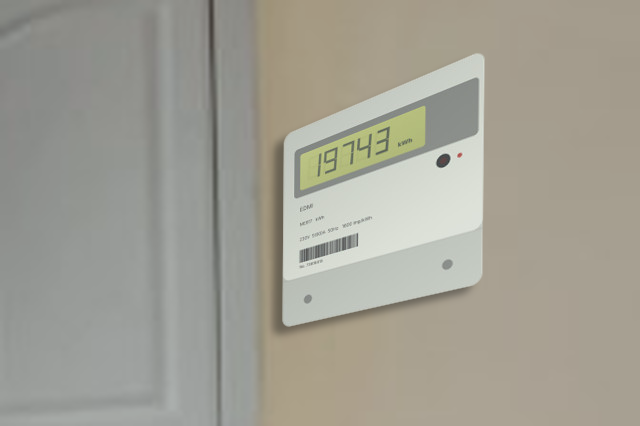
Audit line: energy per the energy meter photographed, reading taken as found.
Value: 19743 kWh
